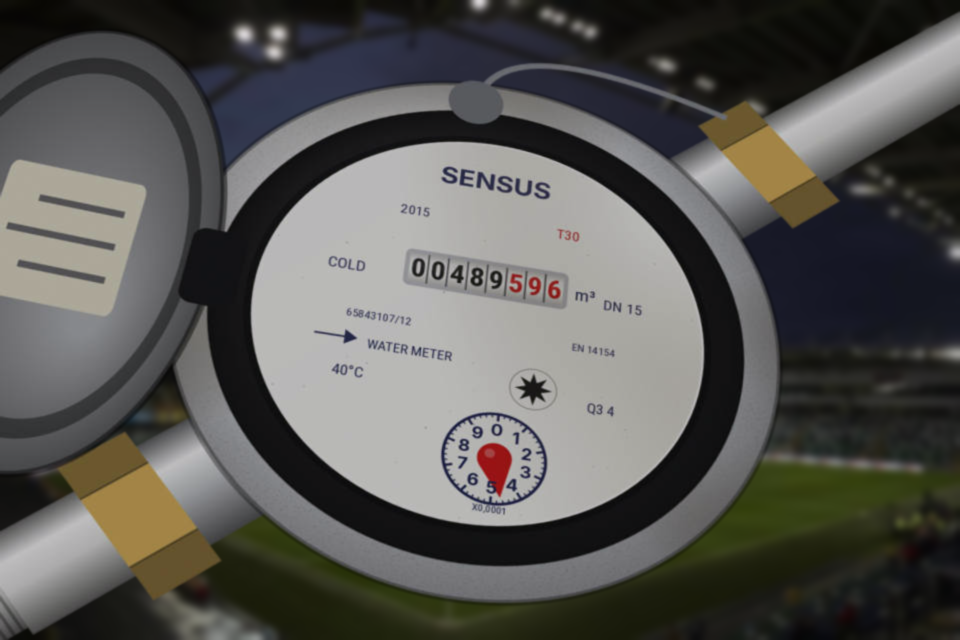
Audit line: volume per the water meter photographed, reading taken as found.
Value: 489.5964 m³
